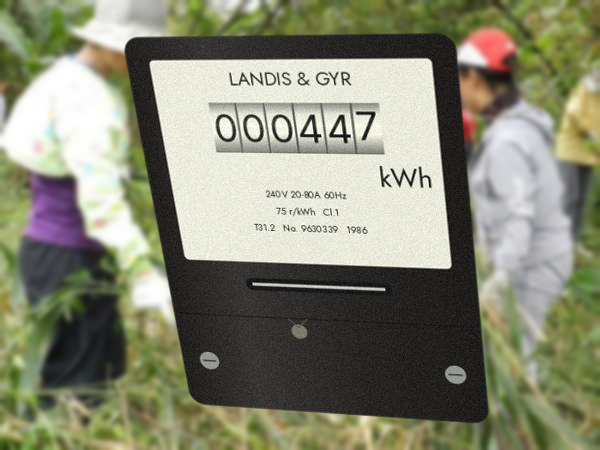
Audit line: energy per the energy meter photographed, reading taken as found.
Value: 447 kWh
